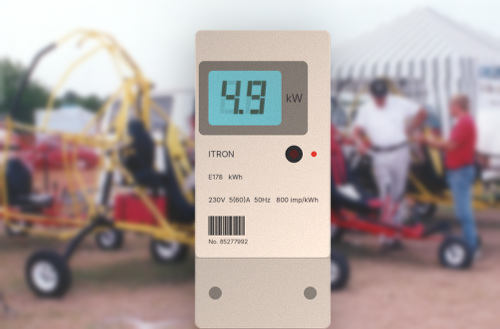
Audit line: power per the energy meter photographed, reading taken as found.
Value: 4.9 kW
